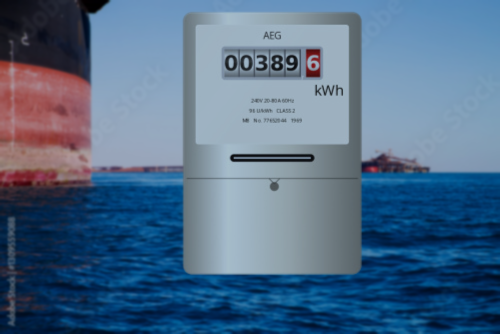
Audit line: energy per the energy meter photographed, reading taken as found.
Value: 389.6 kWh
